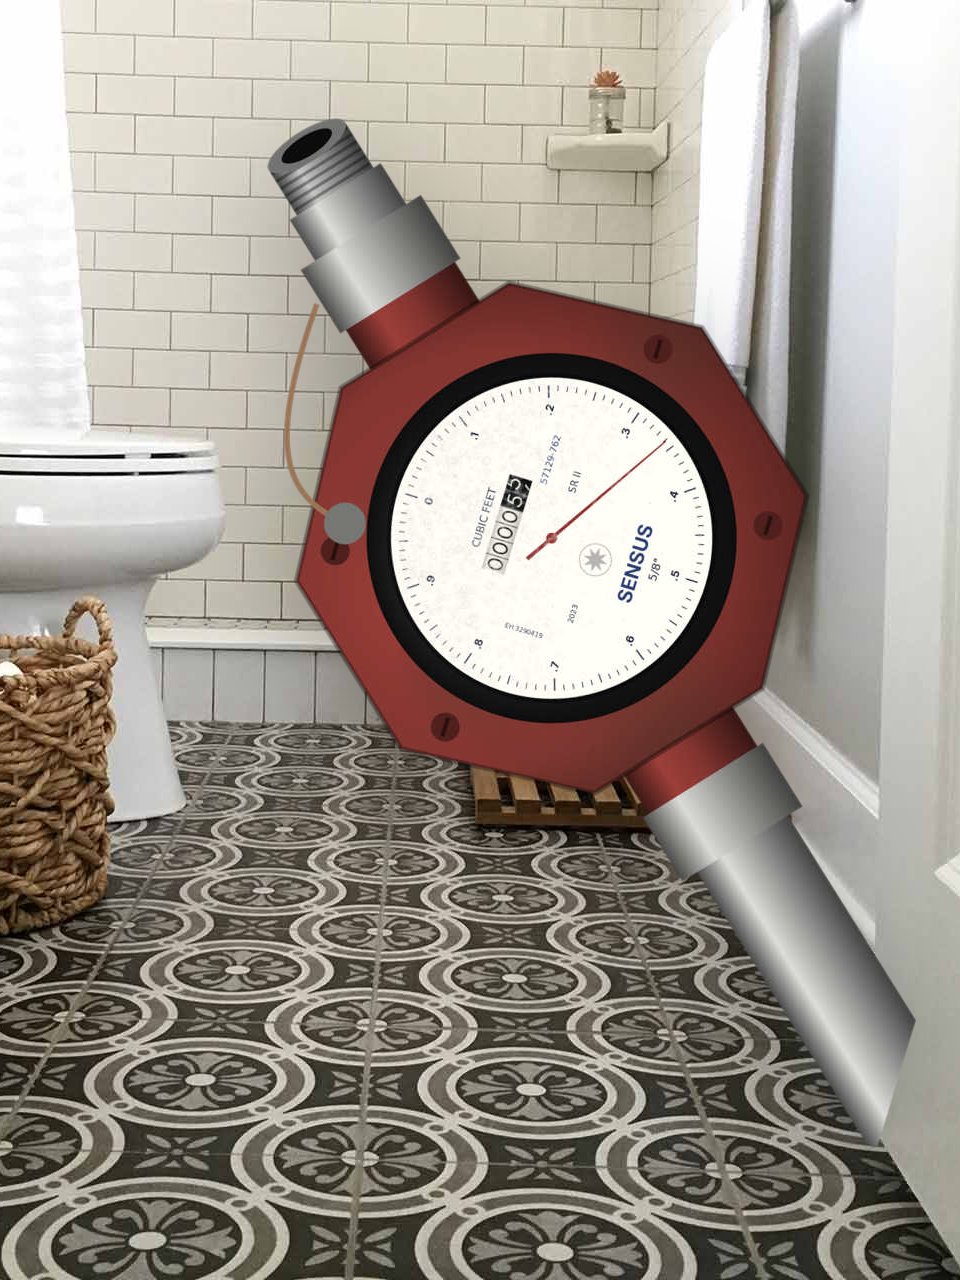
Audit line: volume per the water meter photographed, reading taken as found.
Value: 55.34 ft³
